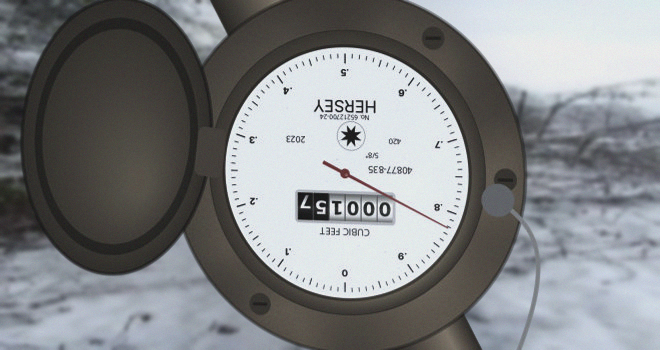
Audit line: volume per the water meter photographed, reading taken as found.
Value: 156.82 ft³
